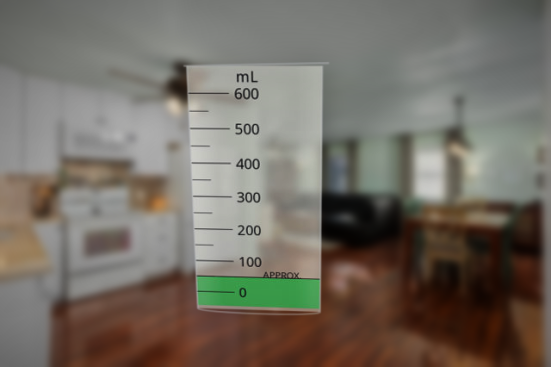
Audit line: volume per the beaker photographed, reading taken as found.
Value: 50 mL
